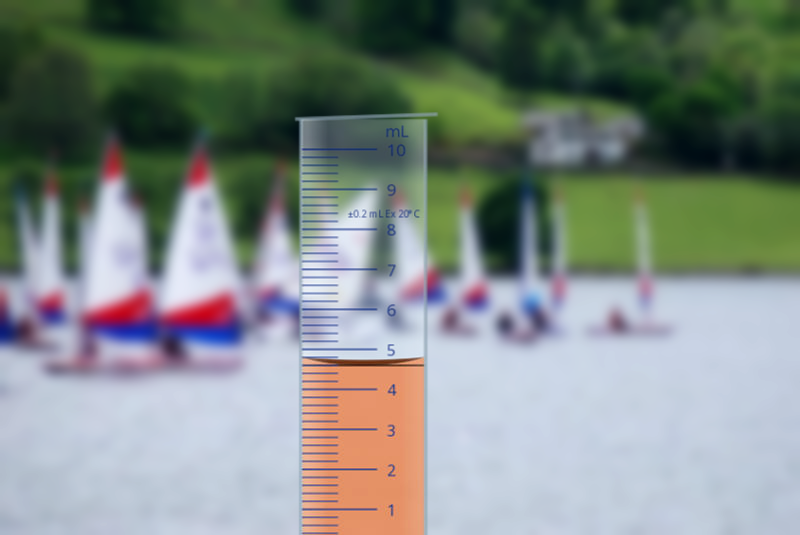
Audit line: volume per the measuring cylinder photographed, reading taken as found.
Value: 4.6 mL
